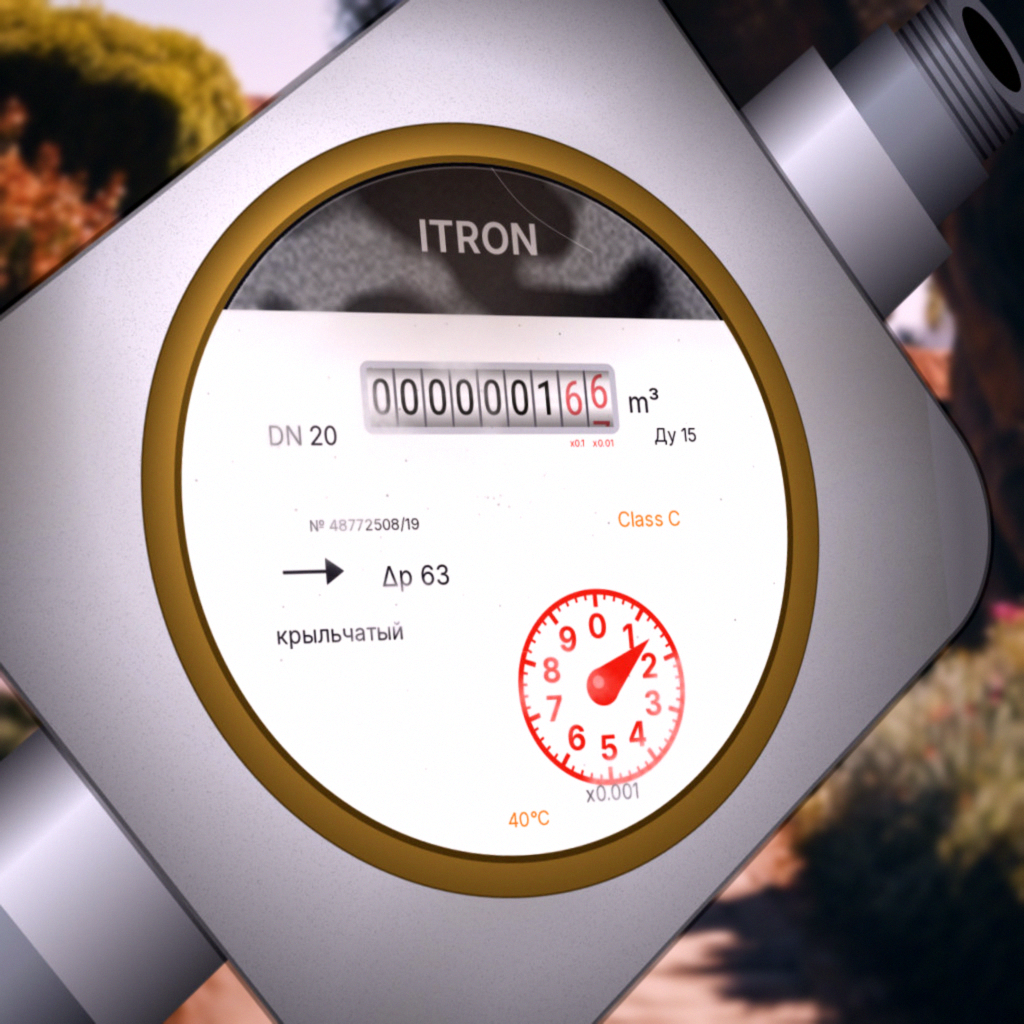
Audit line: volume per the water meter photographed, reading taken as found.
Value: 1.661 m³
